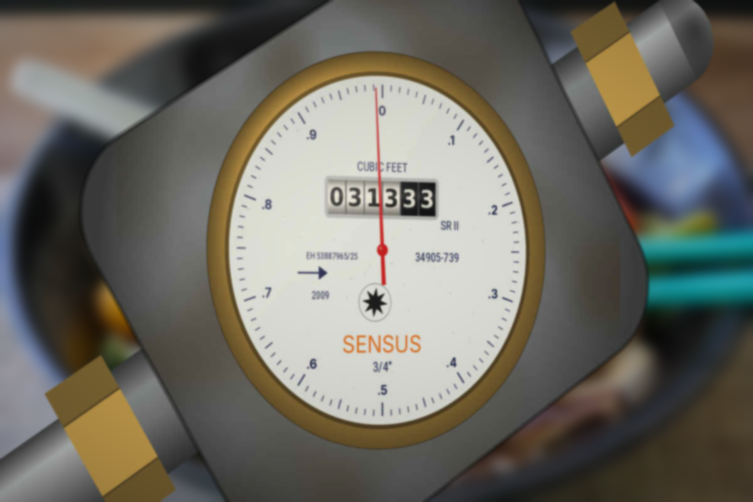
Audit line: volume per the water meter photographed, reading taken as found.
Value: 31332.99 ft³
